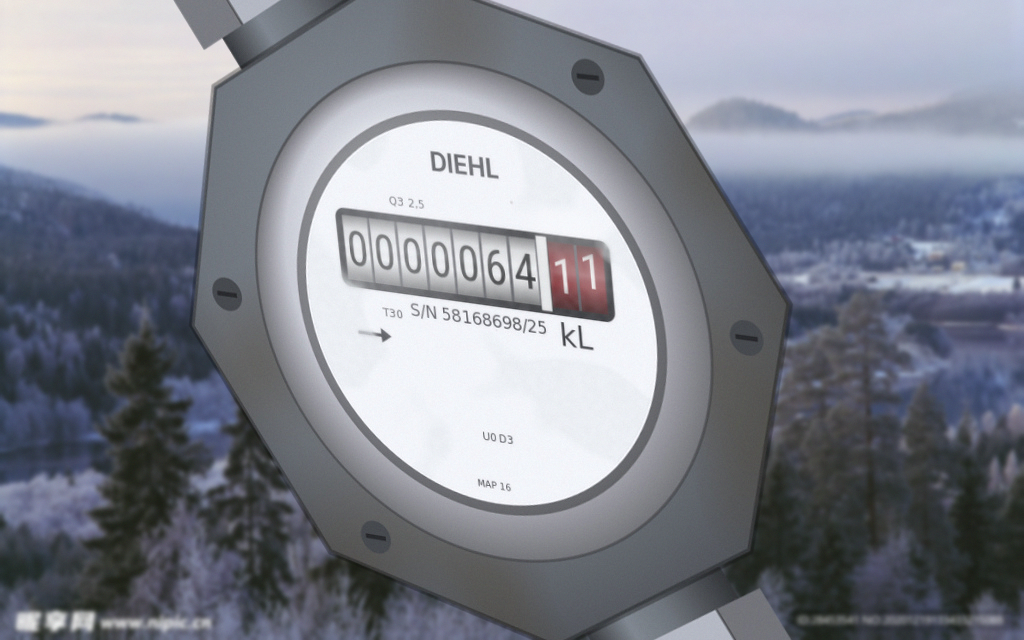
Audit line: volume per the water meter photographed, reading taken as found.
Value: 64.11 kL
